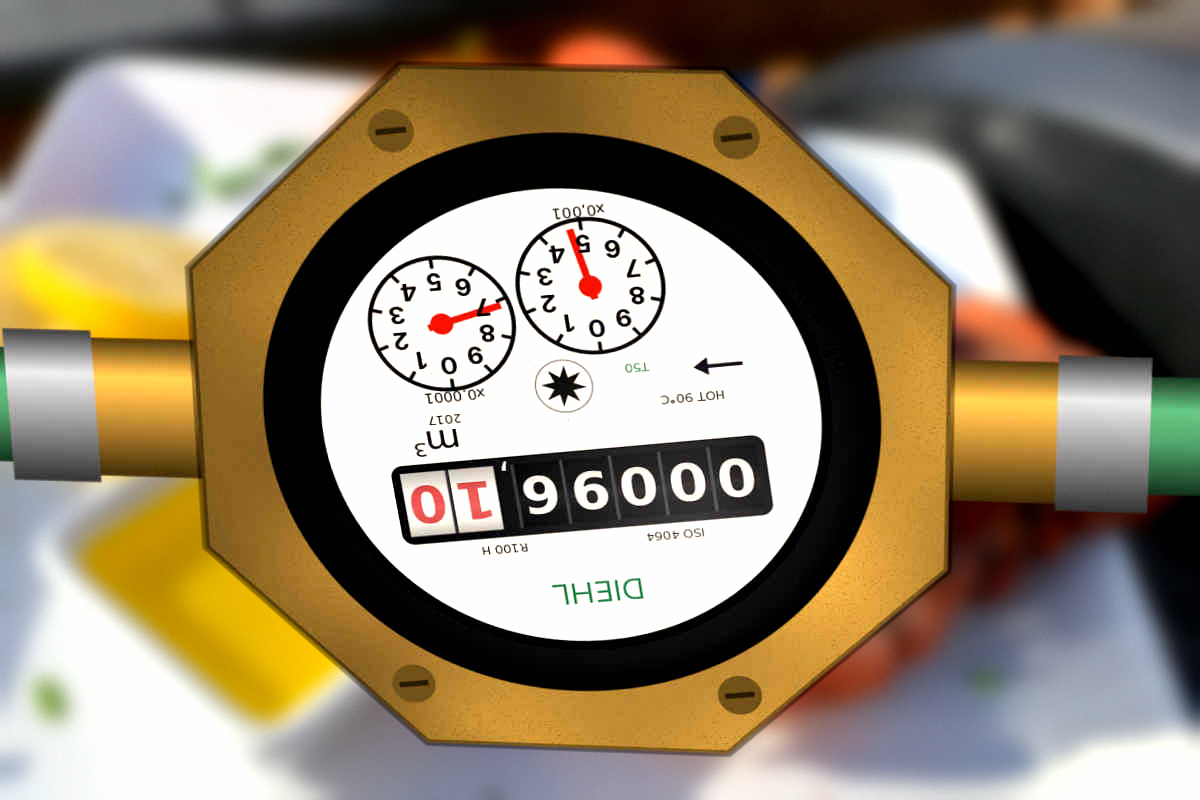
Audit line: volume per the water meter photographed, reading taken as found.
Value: 96.1047 m³
